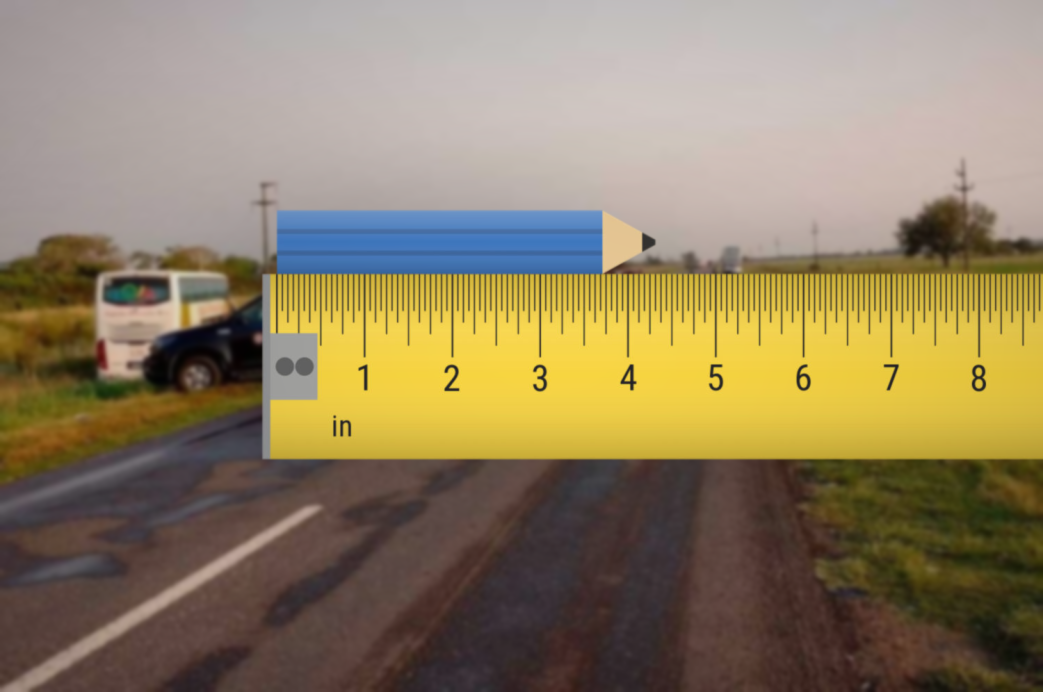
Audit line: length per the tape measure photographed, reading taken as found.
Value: 4.3125 in
